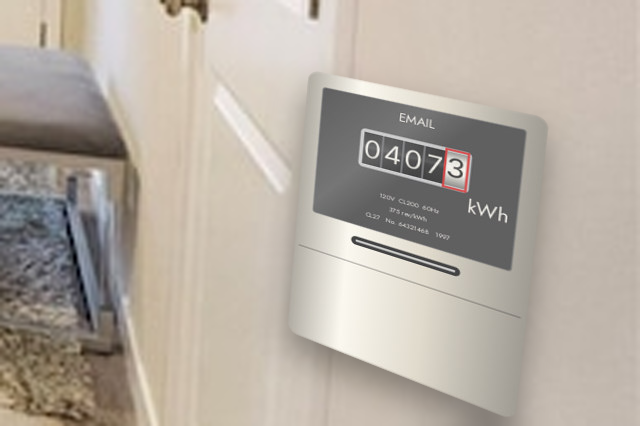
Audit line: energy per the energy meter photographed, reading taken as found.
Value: 407.3 kWh
